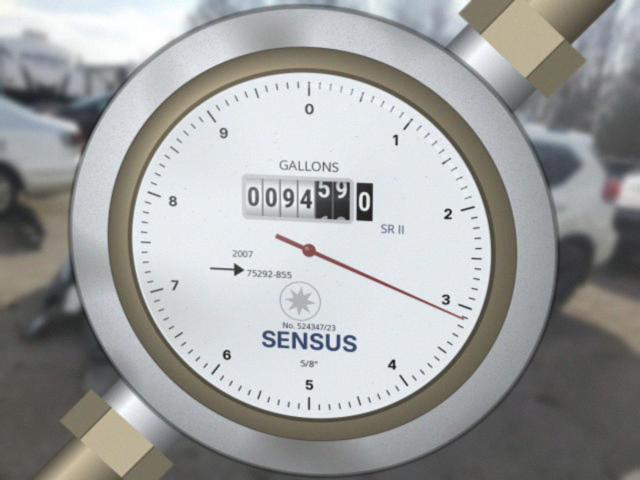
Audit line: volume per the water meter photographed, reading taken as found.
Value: 94593.1 gal
